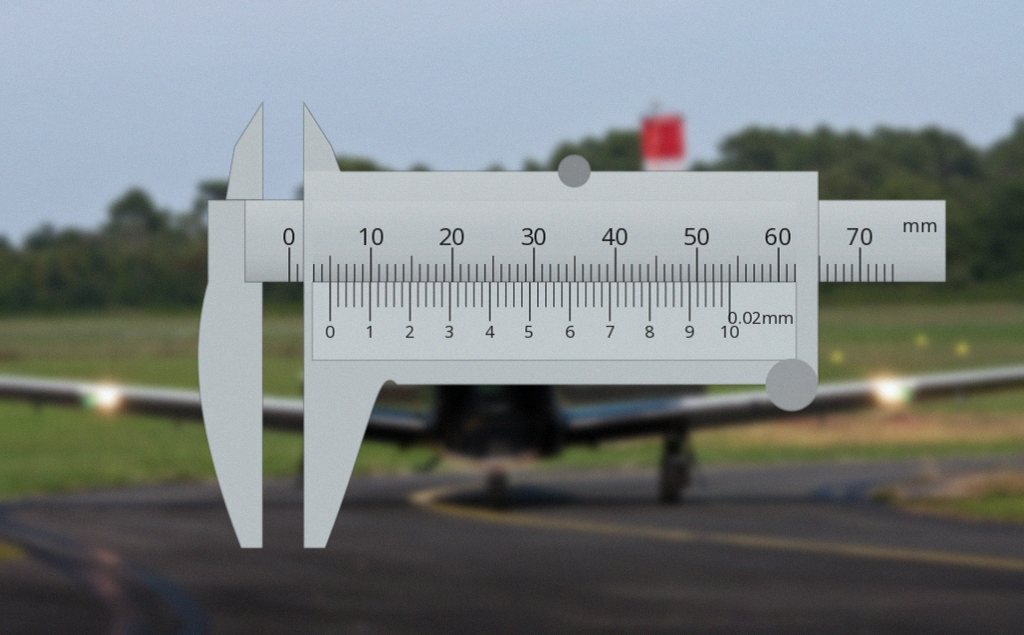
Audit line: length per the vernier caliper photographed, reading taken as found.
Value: 5.0 mm
